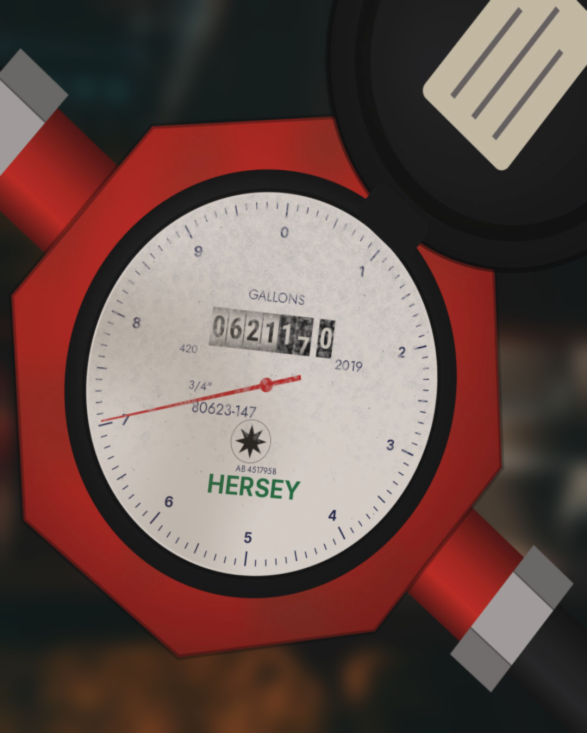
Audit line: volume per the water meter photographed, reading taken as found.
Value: 621167.0 gal
